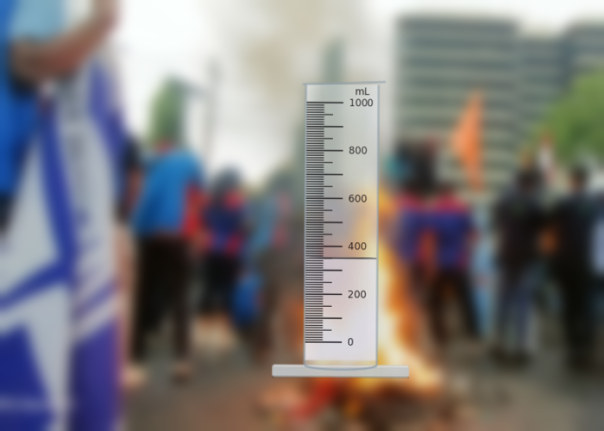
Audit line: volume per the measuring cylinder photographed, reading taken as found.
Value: 350 mL
